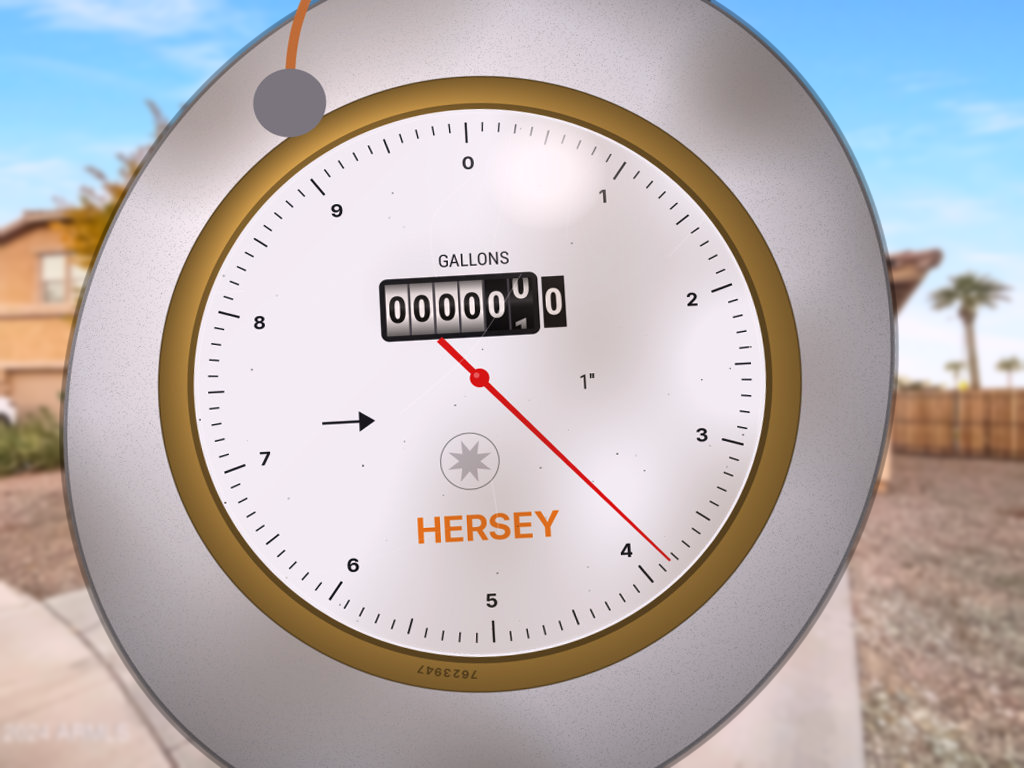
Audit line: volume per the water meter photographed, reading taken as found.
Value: 3.8 gal
